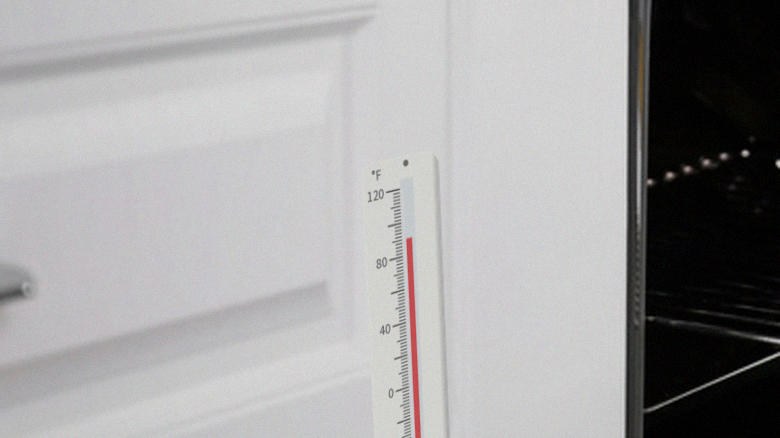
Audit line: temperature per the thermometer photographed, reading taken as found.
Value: 90 °F
